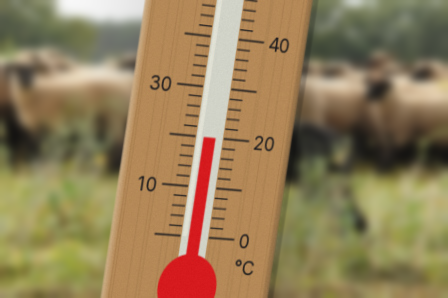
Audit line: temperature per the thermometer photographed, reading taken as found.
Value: 20 °C
